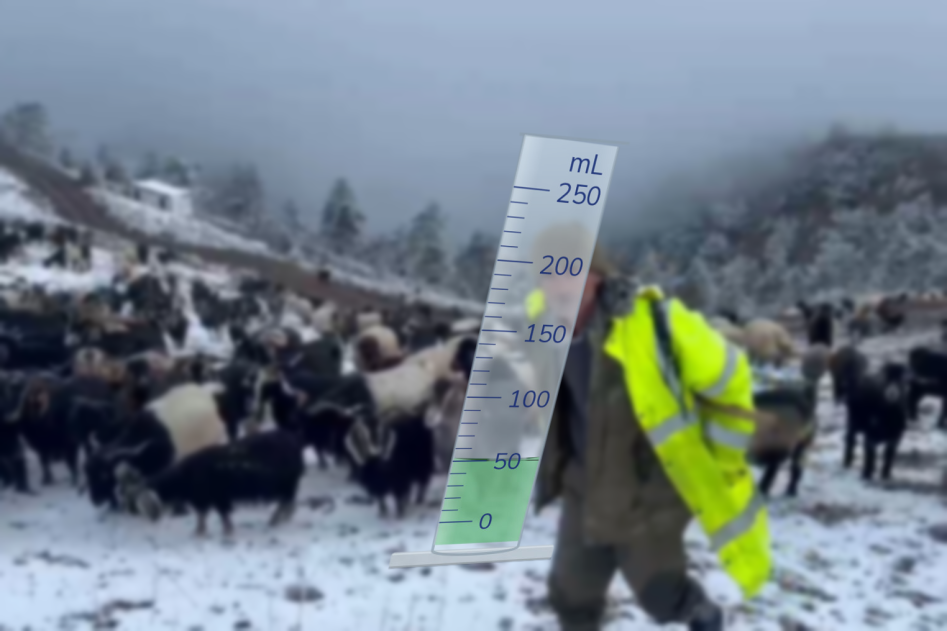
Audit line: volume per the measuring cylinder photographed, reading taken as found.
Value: 50 mL
